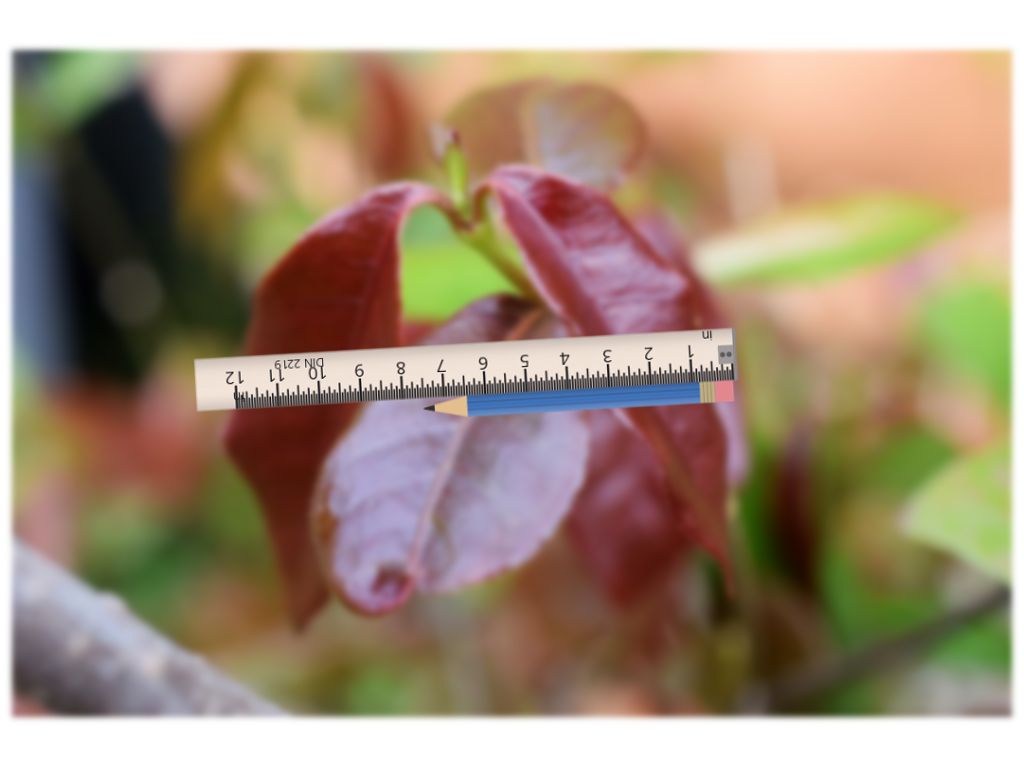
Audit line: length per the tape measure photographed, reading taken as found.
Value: 7.5 in
